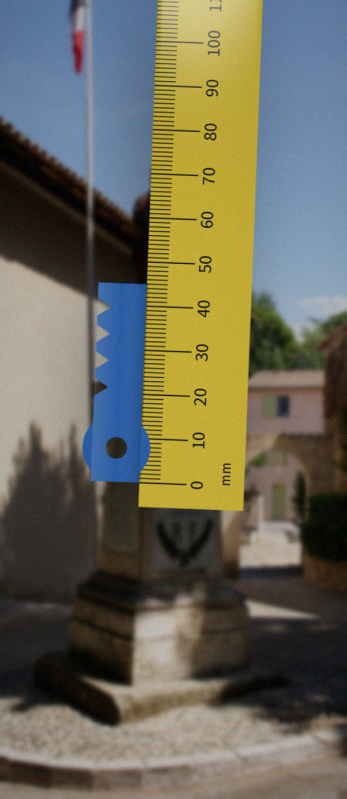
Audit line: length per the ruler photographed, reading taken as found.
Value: 45 mm
